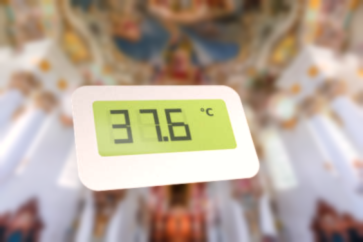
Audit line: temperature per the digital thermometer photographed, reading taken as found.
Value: 37.6 °C
